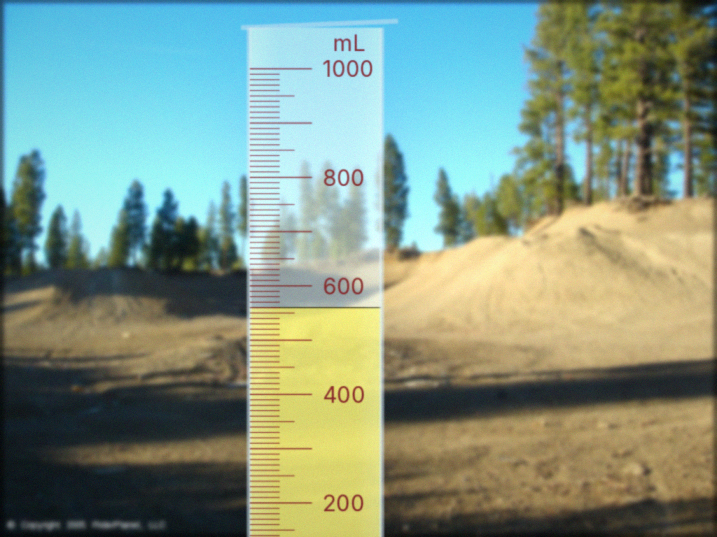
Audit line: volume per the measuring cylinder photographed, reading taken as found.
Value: 560 mL
